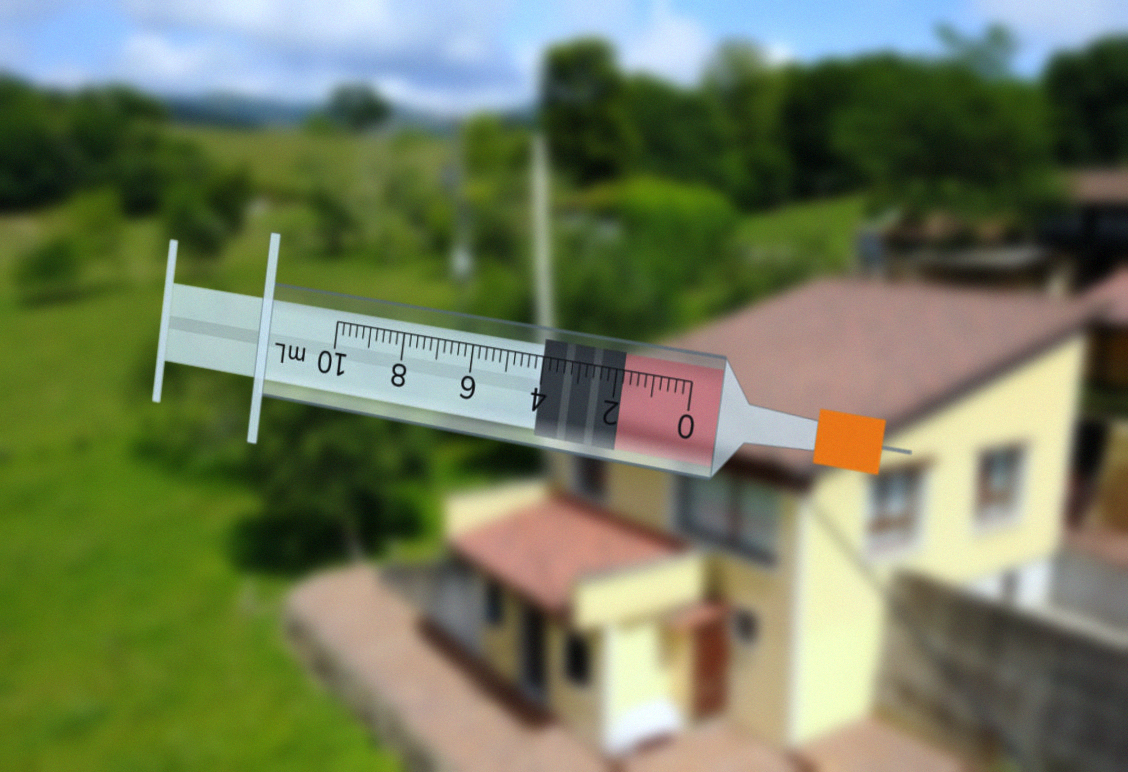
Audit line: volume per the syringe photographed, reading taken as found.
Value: 1.8 mL
